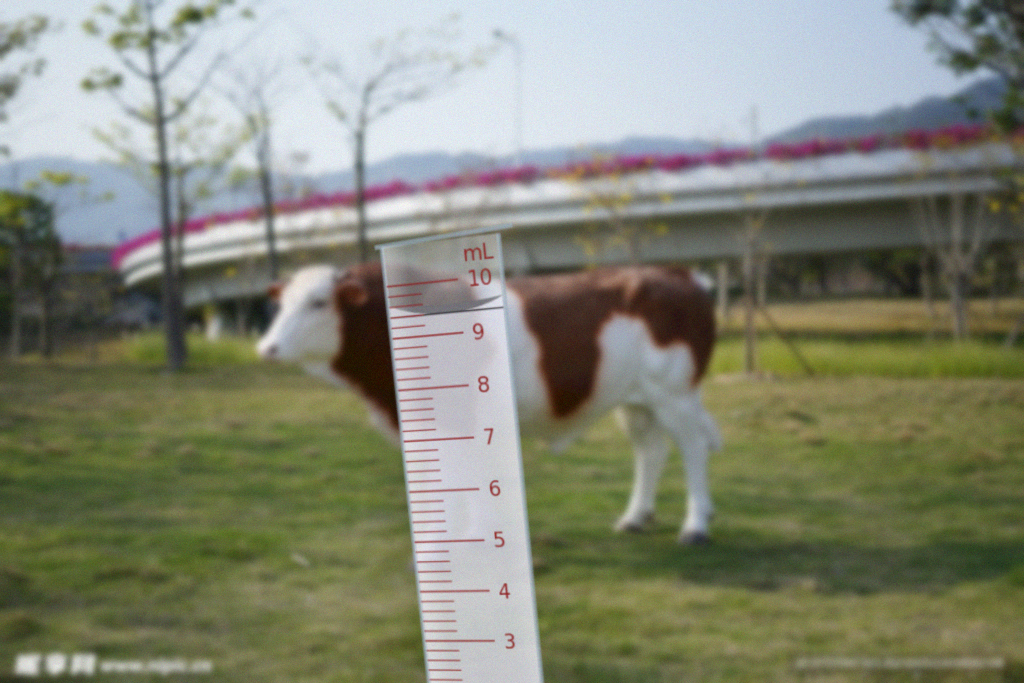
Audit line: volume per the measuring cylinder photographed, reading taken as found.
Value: 9.4 mL
